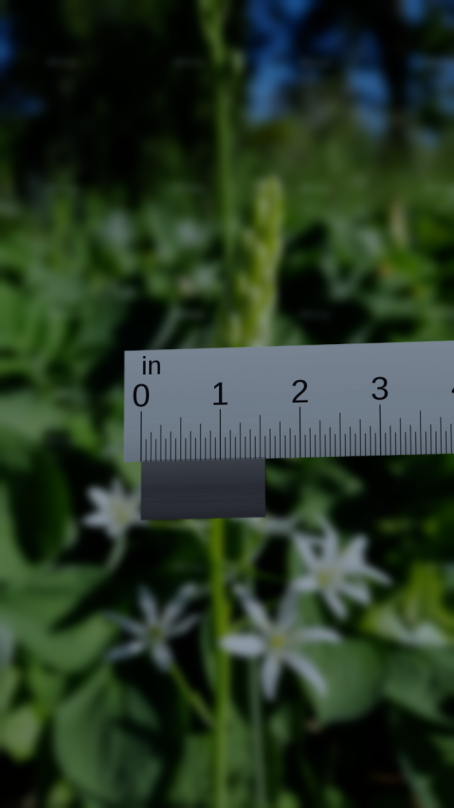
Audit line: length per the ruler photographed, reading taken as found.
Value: 1.5625 in
